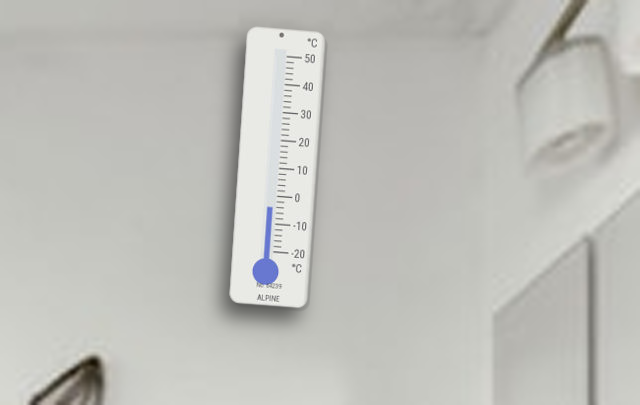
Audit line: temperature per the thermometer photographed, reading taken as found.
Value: -4 °C
